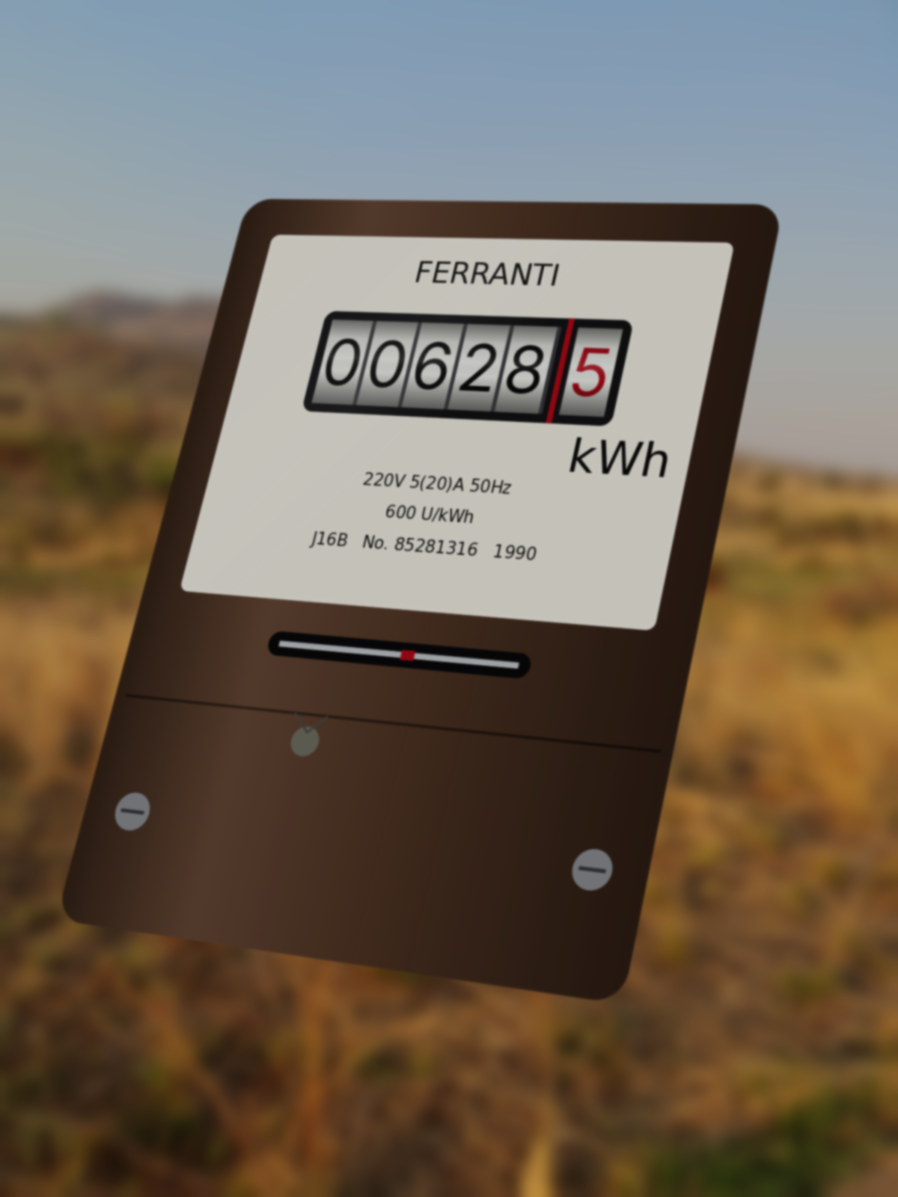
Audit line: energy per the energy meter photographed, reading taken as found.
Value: 628.5 kWh
